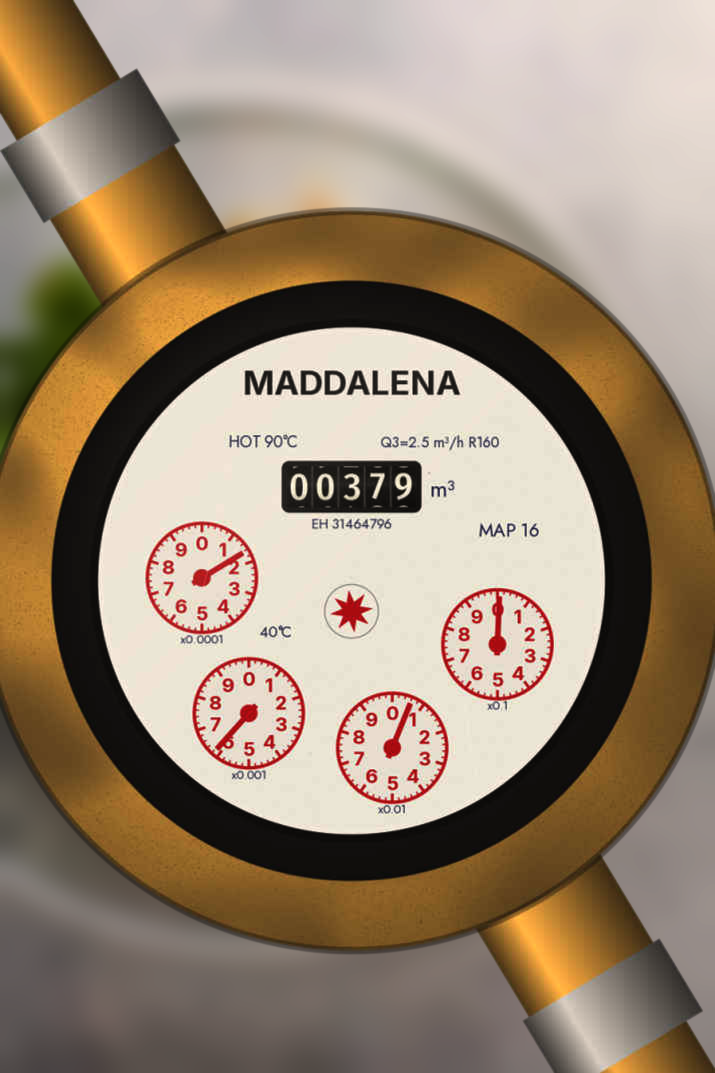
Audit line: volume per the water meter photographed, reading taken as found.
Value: 379.0061 m³
